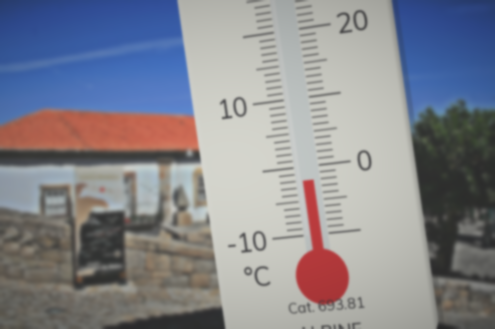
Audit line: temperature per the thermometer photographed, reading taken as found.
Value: -2 °C
